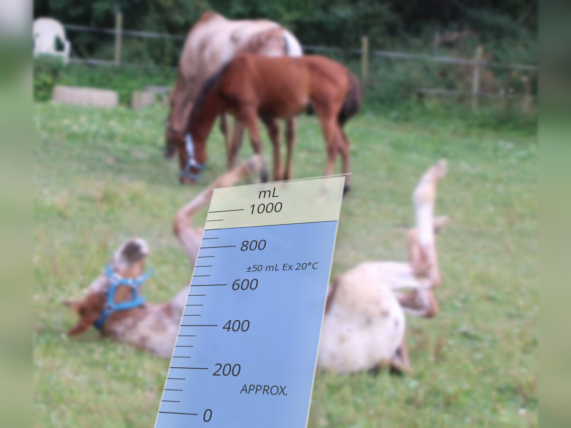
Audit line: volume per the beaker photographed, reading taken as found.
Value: 900 mL
